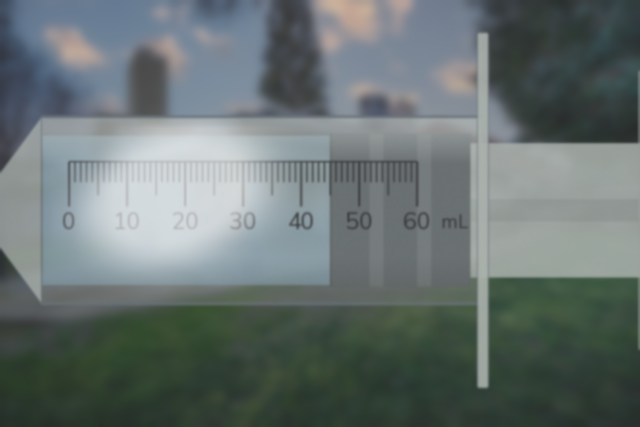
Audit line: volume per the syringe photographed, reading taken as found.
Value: 45 mL
